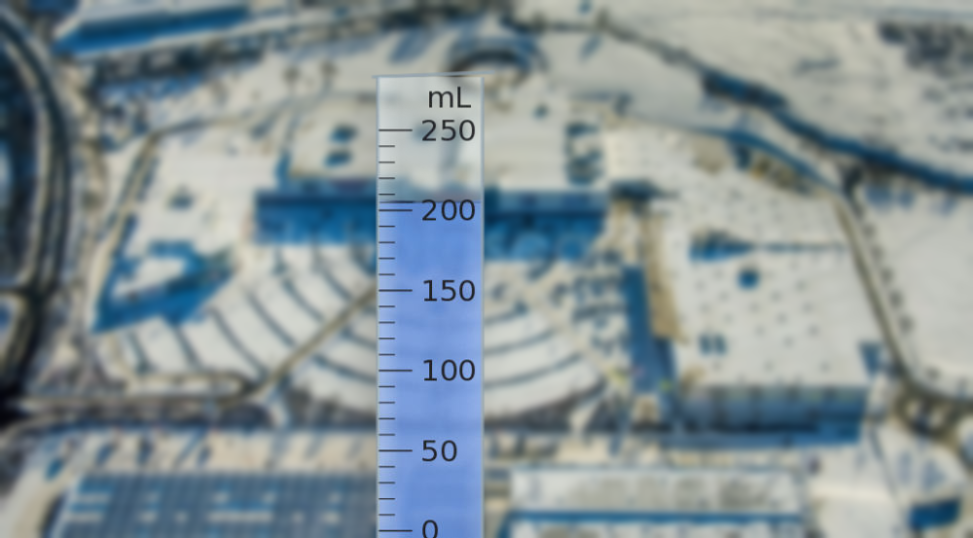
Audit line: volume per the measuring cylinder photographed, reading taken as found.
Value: 205 mL
